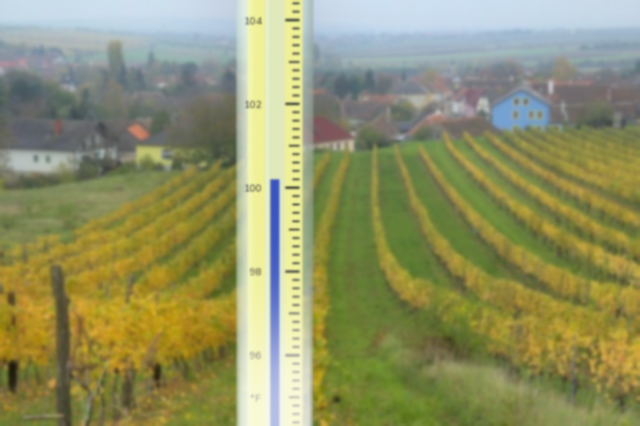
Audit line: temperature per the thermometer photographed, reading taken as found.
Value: 100.2 °F
